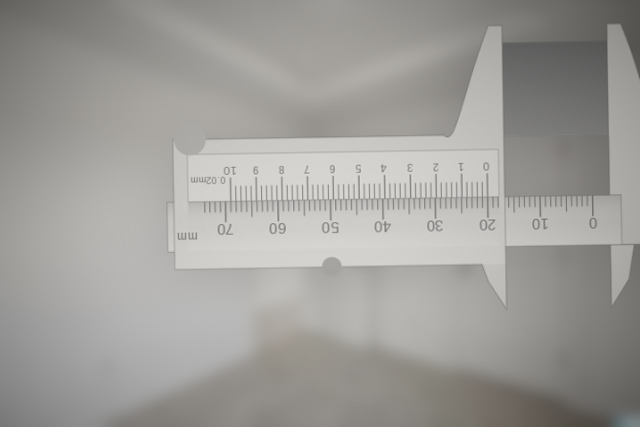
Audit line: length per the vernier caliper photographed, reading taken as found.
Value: 20.0 mm
